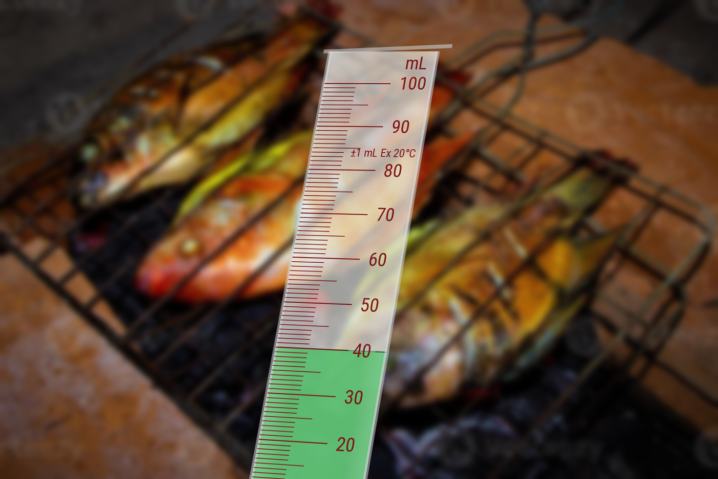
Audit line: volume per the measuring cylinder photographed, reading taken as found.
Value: 40 mL
